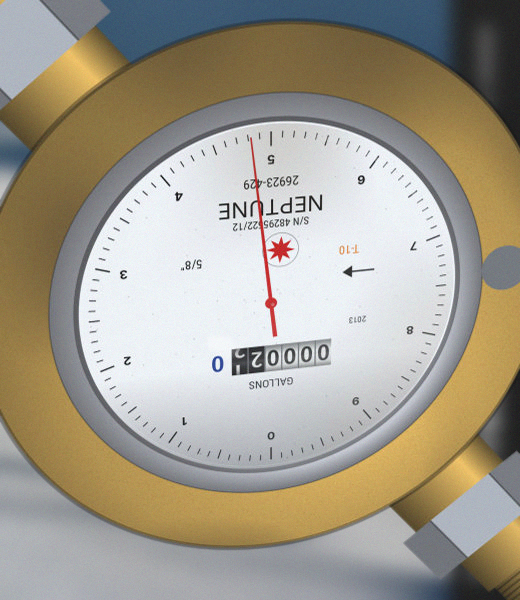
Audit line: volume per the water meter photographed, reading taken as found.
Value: 214.8 gal
